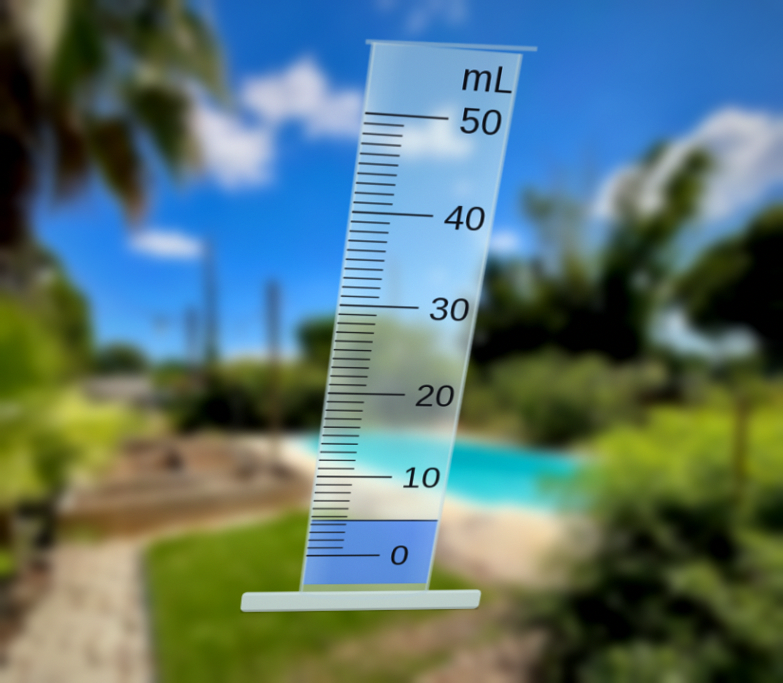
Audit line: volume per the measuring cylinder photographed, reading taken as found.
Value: 4.5 mL
